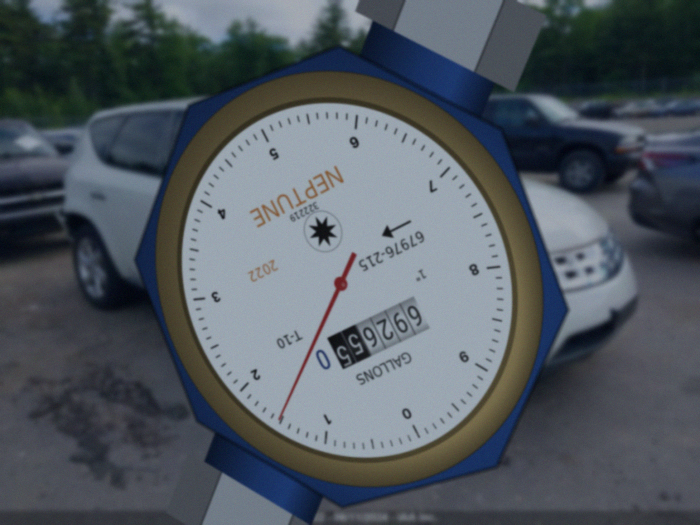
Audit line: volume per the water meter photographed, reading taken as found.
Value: 6926551.5 gal
